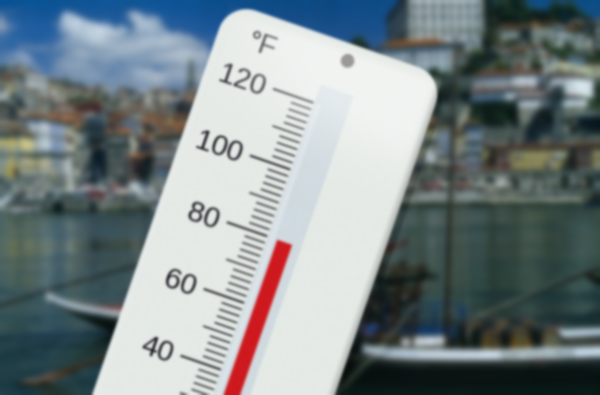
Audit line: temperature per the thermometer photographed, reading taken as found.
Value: 80 °F
